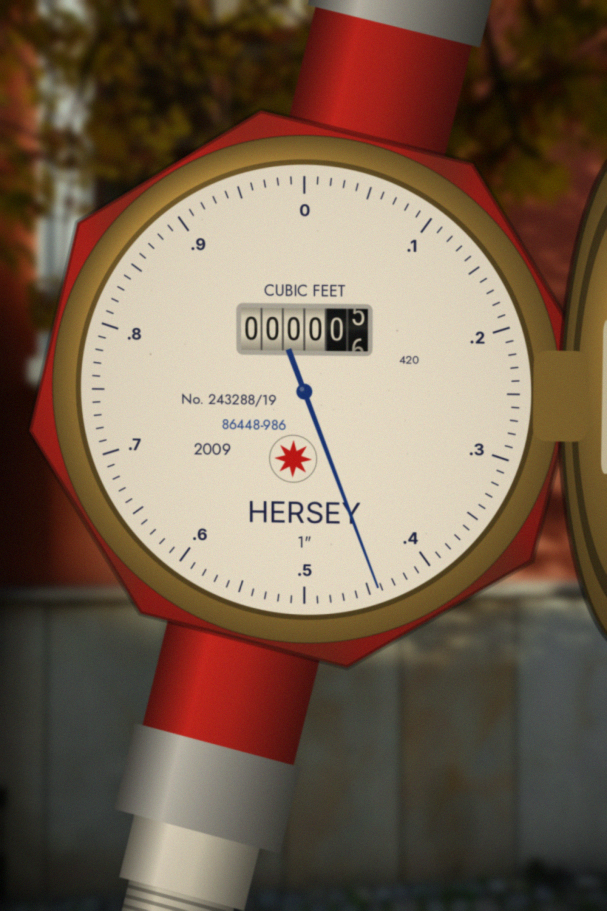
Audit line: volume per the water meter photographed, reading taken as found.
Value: 5.44 ft³
